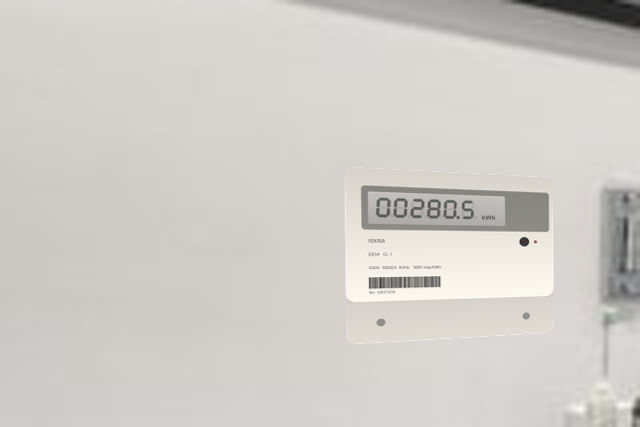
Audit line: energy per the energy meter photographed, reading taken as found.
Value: 280.5 kWh
